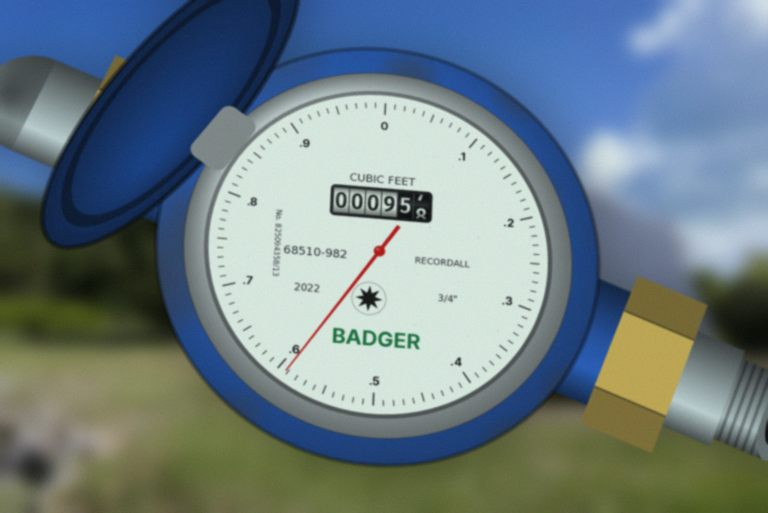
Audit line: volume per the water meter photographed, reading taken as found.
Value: 957.59 ft³
